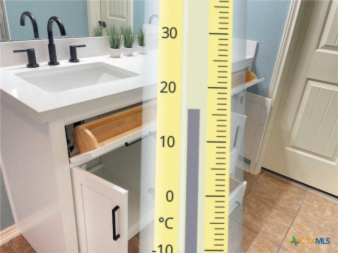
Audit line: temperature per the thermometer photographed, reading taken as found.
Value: 16 °C
